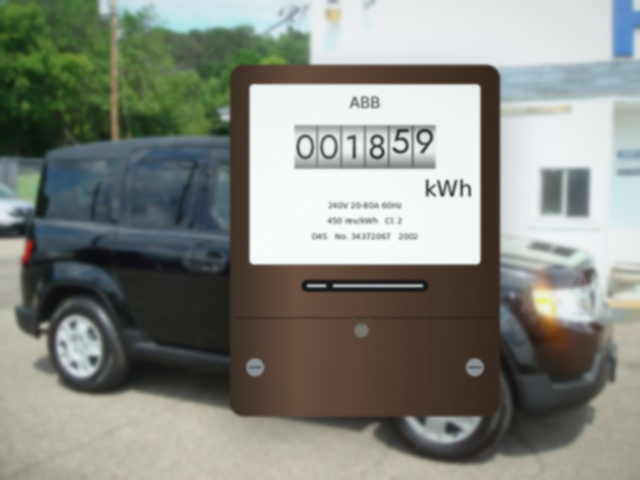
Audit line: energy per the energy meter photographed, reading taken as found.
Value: 1859 kWh
